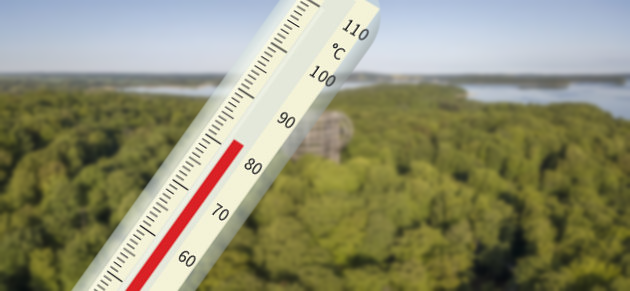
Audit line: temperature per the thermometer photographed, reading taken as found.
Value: 82 °C
